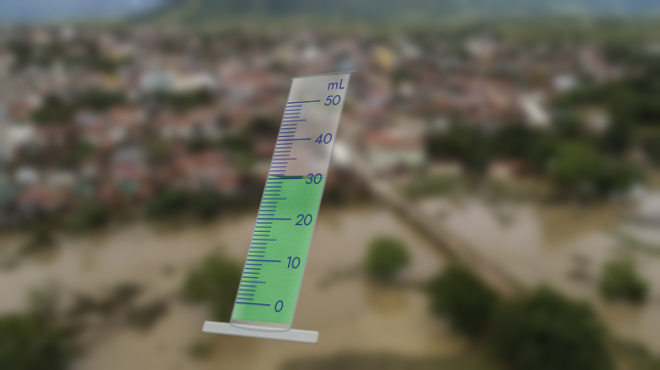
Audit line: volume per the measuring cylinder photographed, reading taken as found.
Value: 30 mL
